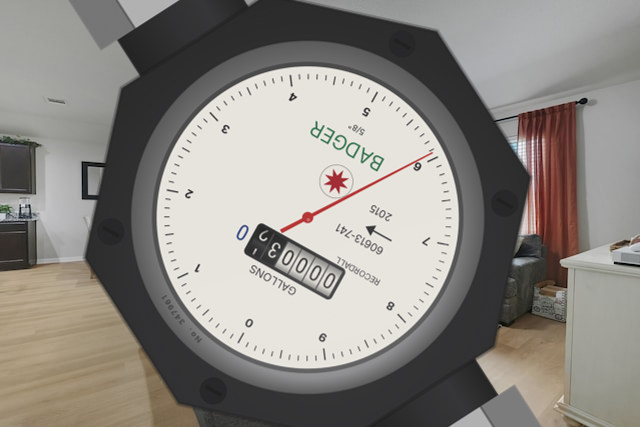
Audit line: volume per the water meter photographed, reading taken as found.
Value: 315.9 gal
